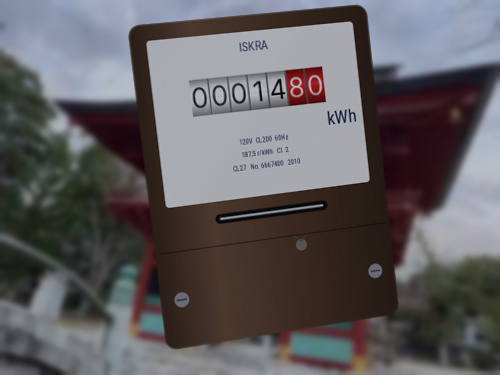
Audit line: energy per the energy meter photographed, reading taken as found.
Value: 14.80 kWh
